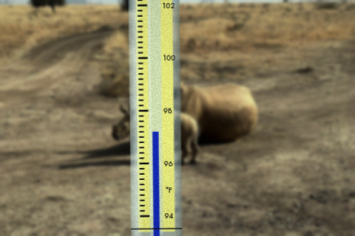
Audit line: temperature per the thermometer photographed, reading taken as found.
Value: 97.2 °F
